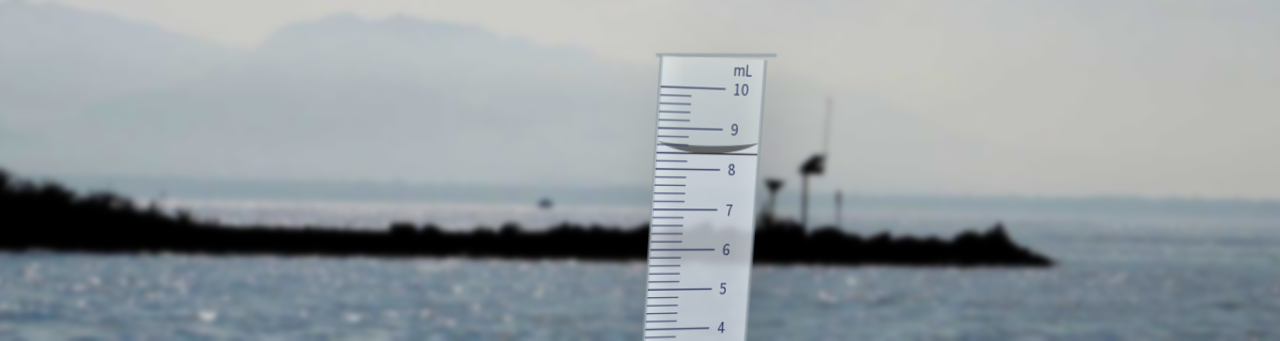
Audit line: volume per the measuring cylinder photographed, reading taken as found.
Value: 8.4 mL
